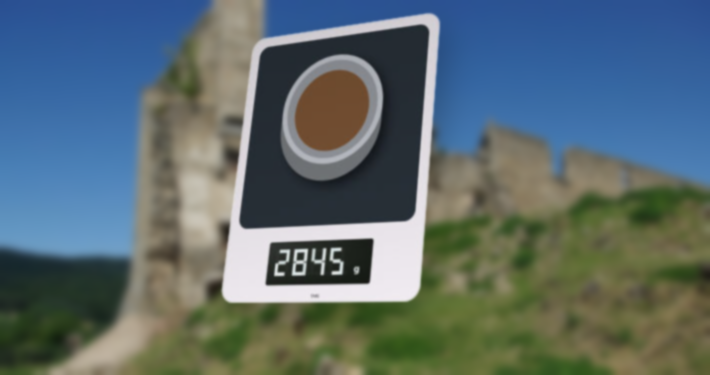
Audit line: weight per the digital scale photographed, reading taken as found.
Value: 2845 g
